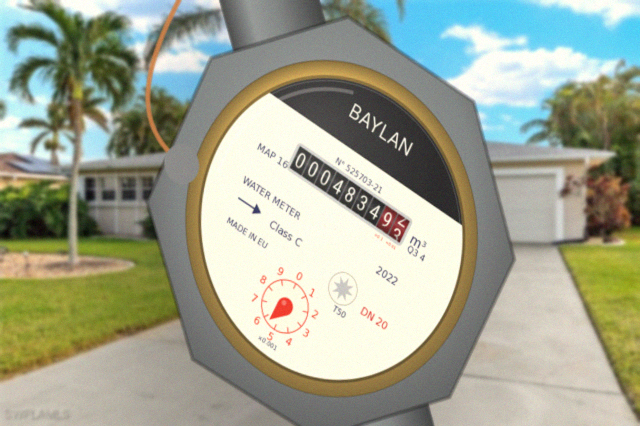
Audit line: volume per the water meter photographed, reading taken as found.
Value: 4834.925 m³
